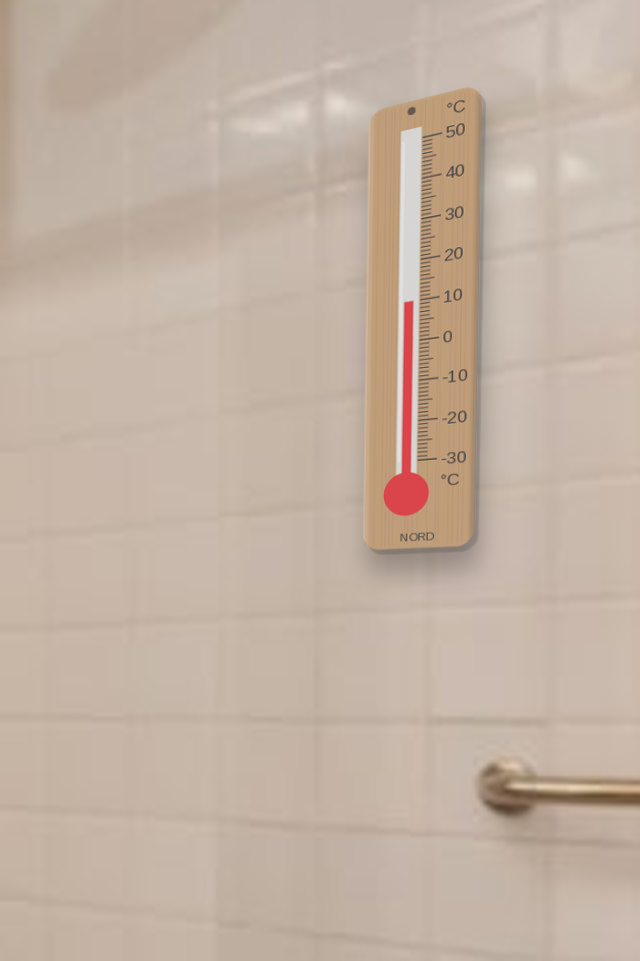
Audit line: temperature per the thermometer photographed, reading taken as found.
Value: 10 °C
